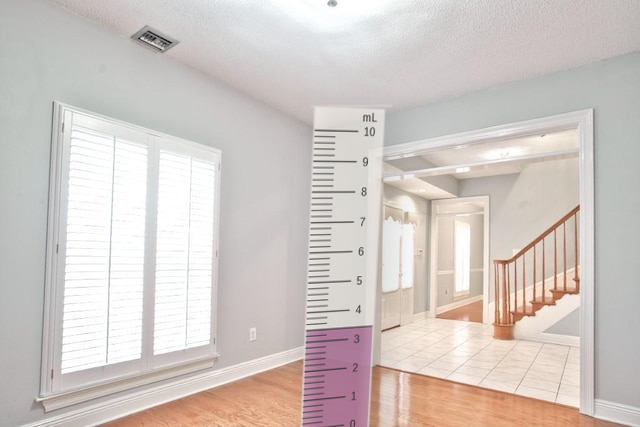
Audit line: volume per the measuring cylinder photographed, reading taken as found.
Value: 3.4 mL
